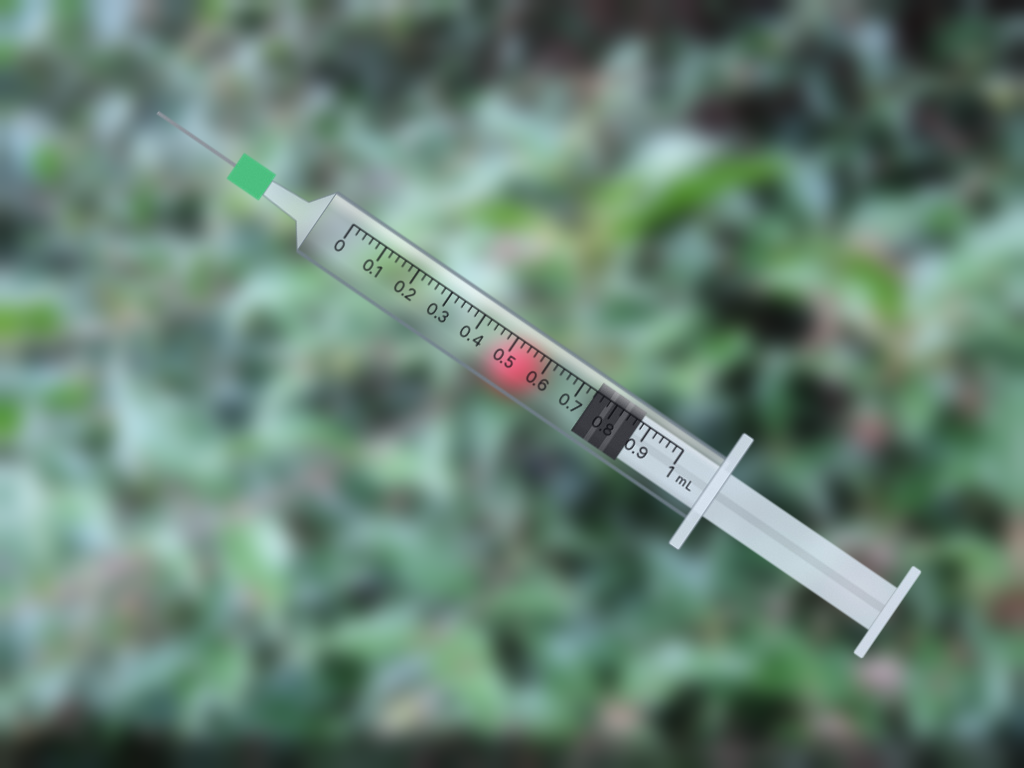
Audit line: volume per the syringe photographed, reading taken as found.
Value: 0.74 mL
